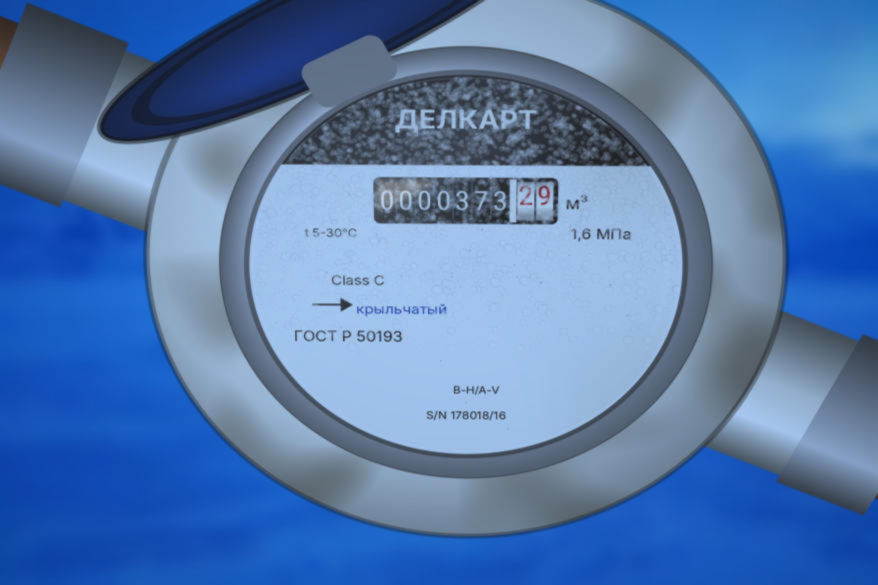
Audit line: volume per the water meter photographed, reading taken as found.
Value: 373.29 m³
